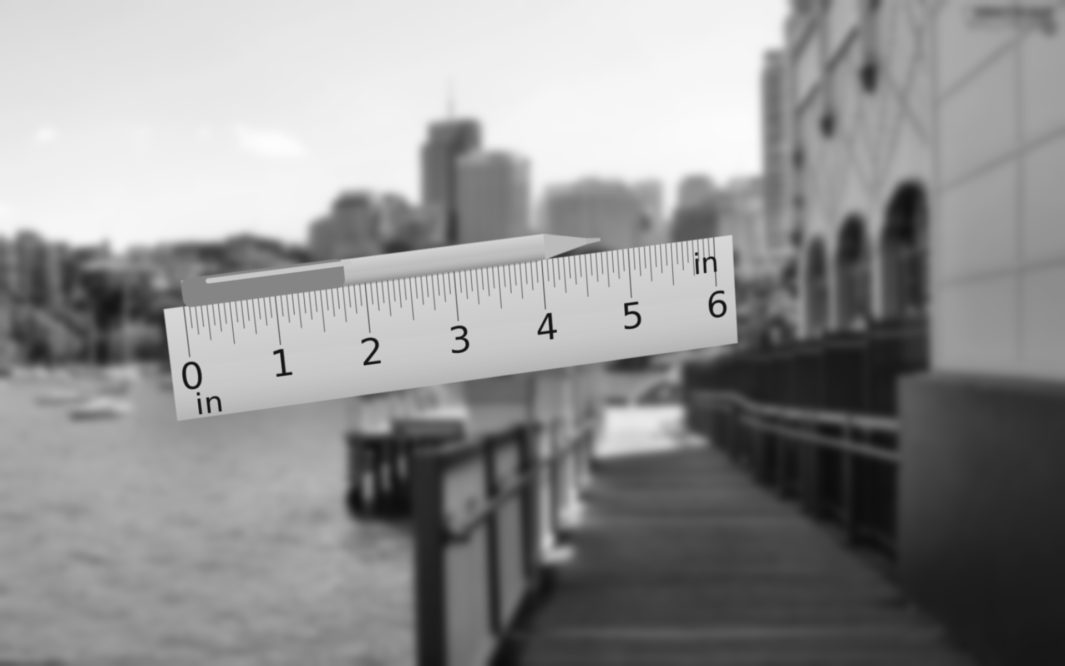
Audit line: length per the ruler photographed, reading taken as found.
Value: 4.6875 in
